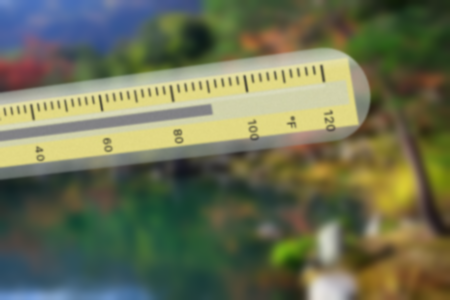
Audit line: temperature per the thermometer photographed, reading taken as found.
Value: 90 °F
